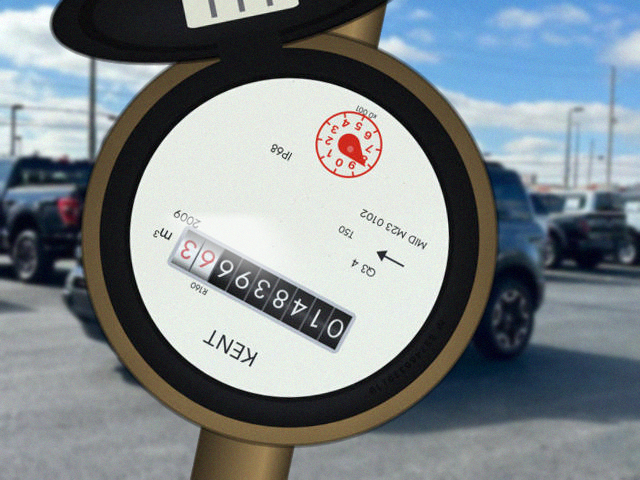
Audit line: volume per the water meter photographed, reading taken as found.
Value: 148396.638 m³
